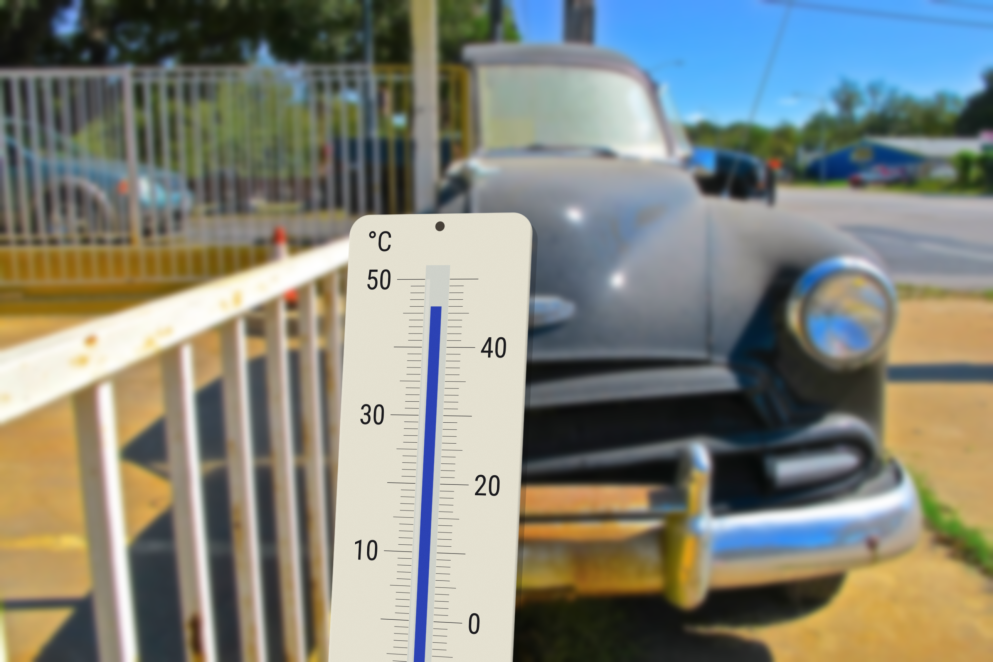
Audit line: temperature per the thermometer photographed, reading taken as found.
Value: 46 °C
